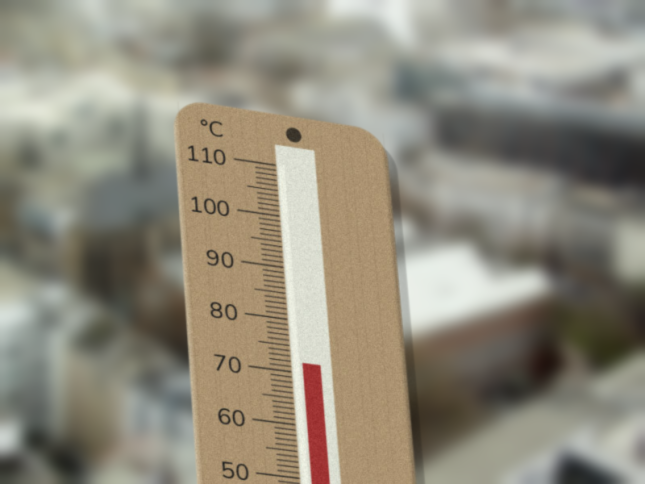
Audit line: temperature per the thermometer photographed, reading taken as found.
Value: 72 °C
